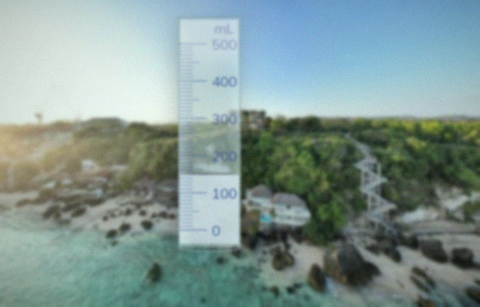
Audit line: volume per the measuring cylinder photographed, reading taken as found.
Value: 150 mL
